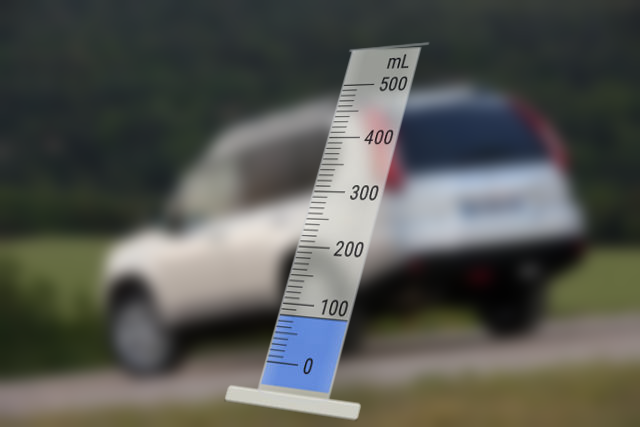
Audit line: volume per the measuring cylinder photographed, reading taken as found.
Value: 80 mL
